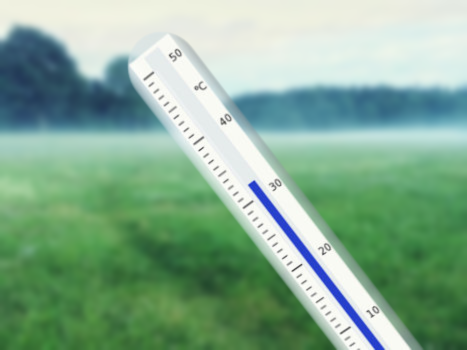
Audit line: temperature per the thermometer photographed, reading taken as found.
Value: 32 °C
